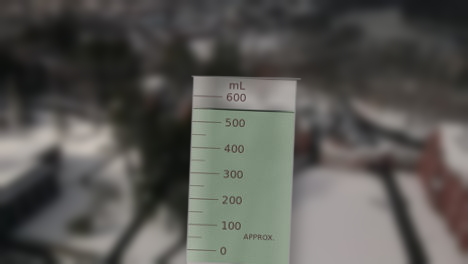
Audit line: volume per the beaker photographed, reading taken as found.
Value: 550 mL
